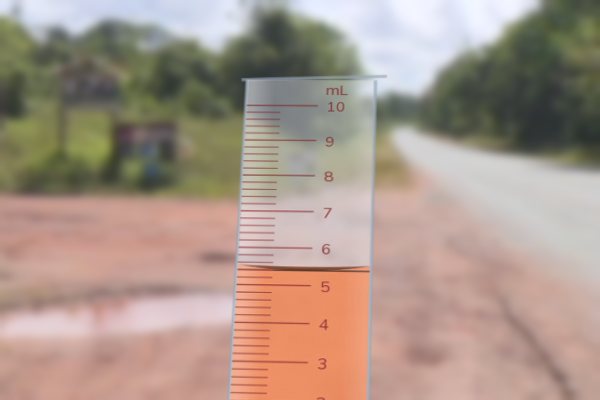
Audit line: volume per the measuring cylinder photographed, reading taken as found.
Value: 5.4 mL
